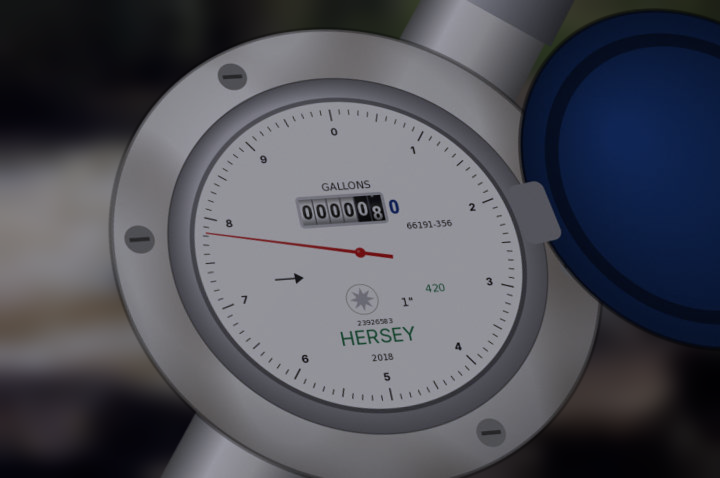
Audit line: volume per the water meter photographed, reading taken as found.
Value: 77.8 gal
